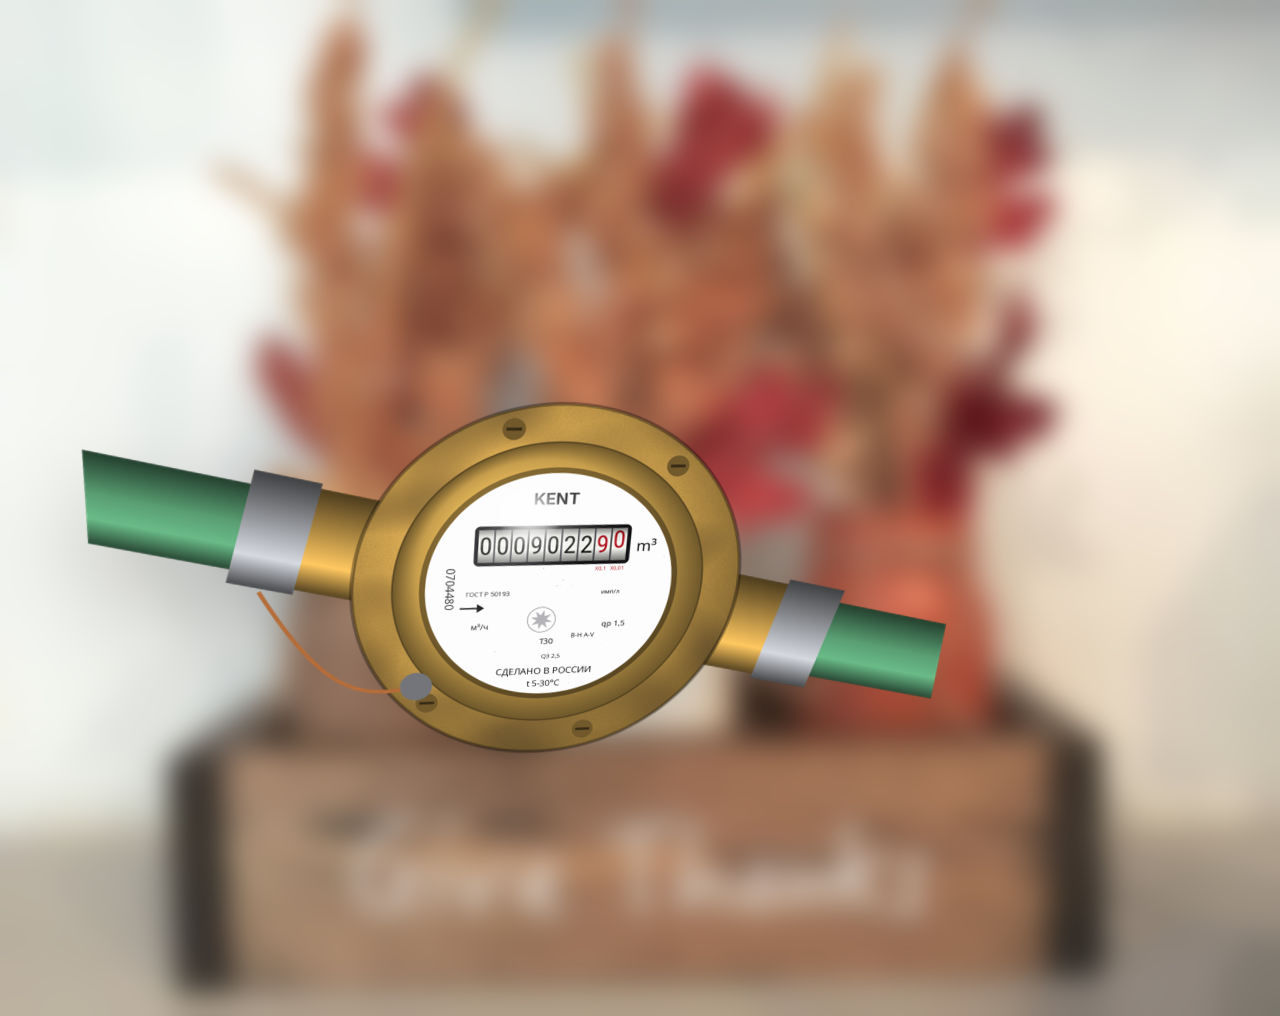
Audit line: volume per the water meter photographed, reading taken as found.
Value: 9022.90 m³
